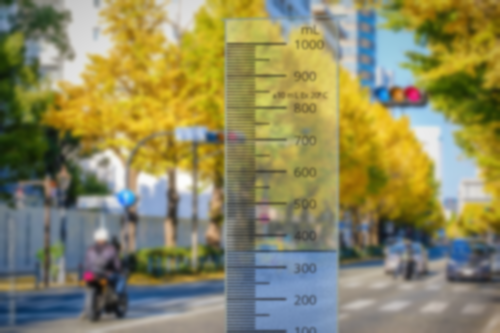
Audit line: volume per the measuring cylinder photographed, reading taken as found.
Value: 350 mL
